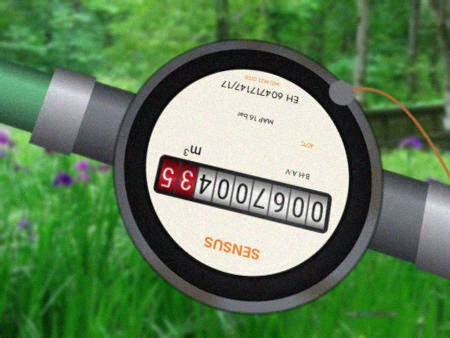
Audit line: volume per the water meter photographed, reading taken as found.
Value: 67004.35 m³
